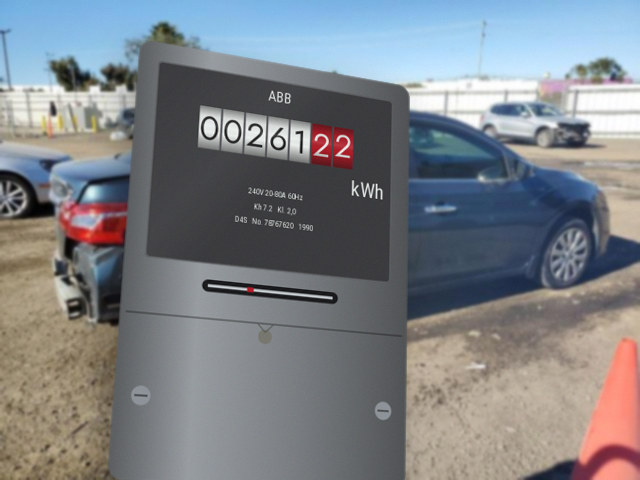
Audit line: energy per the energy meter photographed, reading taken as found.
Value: 261.22 kWh
